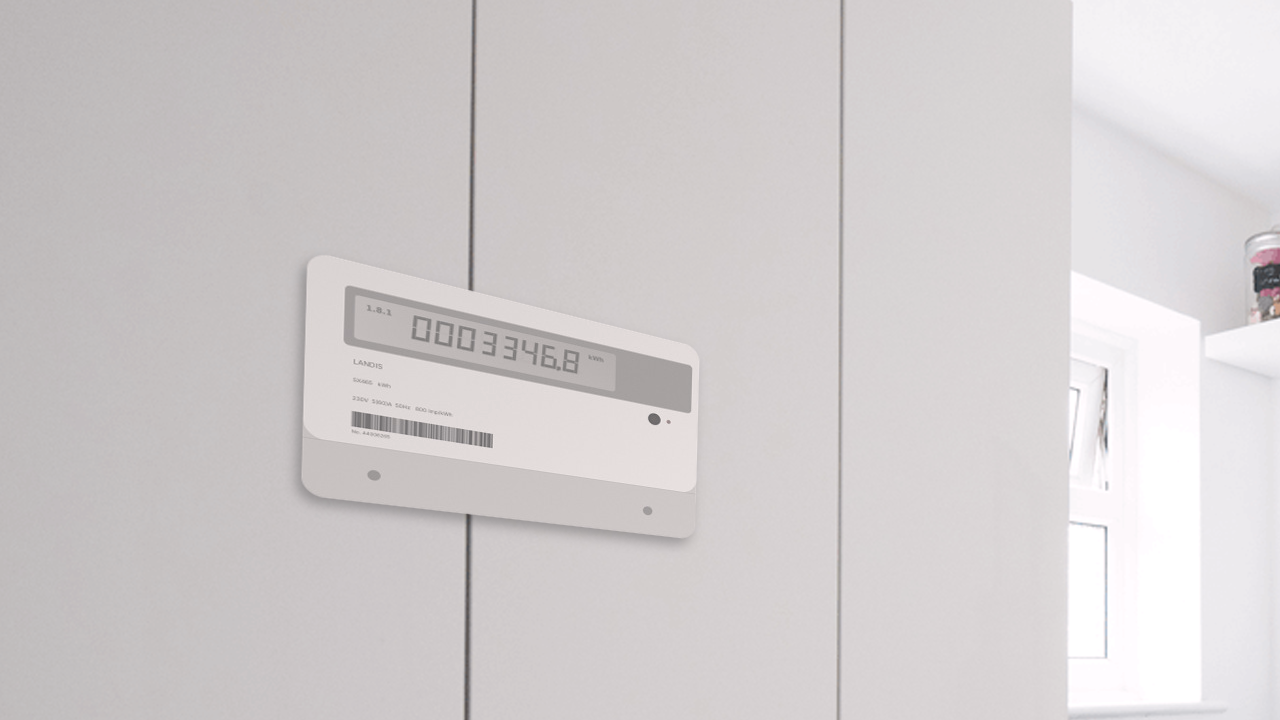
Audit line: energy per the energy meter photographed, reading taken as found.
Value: 3346.8 kWh
